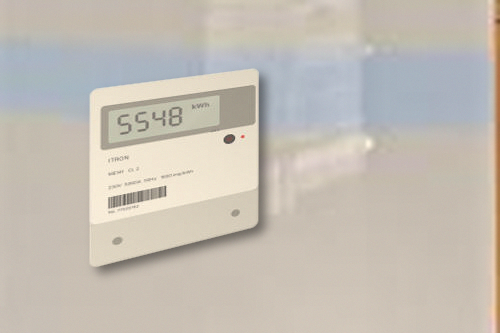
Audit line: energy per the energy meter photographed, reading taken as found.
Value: 5548 kWh
